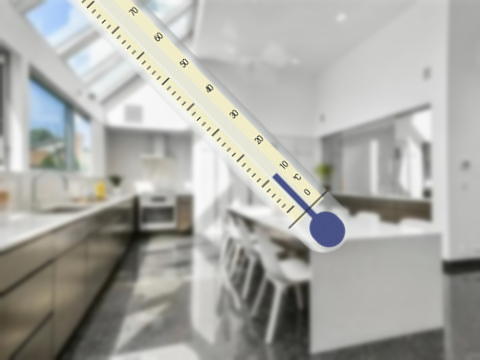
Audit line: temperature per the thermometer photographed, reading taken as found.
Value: 10 °C
